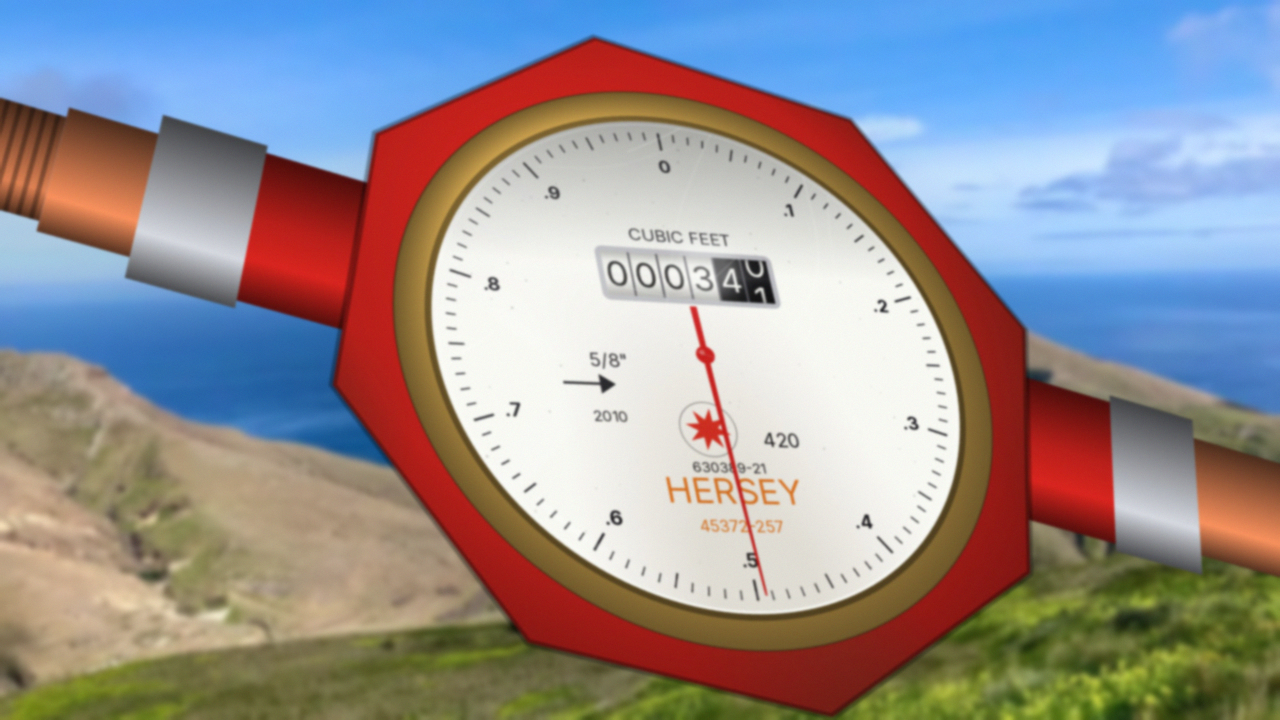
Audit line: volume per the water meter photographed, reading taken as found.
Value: 340.49 ft³
